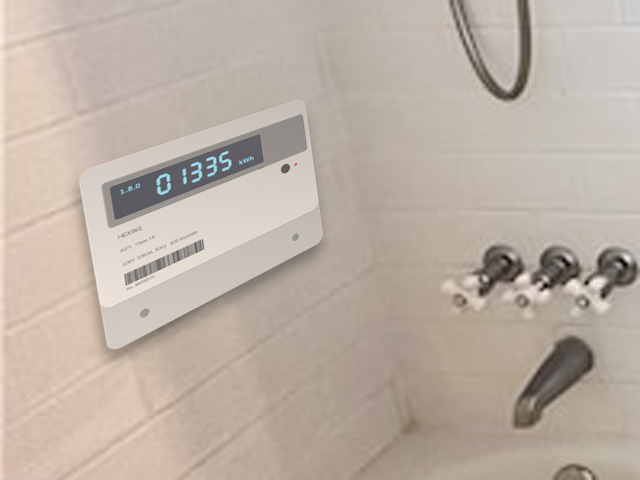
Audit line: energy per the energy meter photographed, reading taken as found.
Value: 1335 kWh
